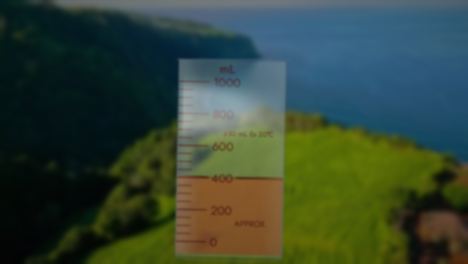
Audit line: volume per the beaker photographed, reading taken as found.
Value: 400 mL
